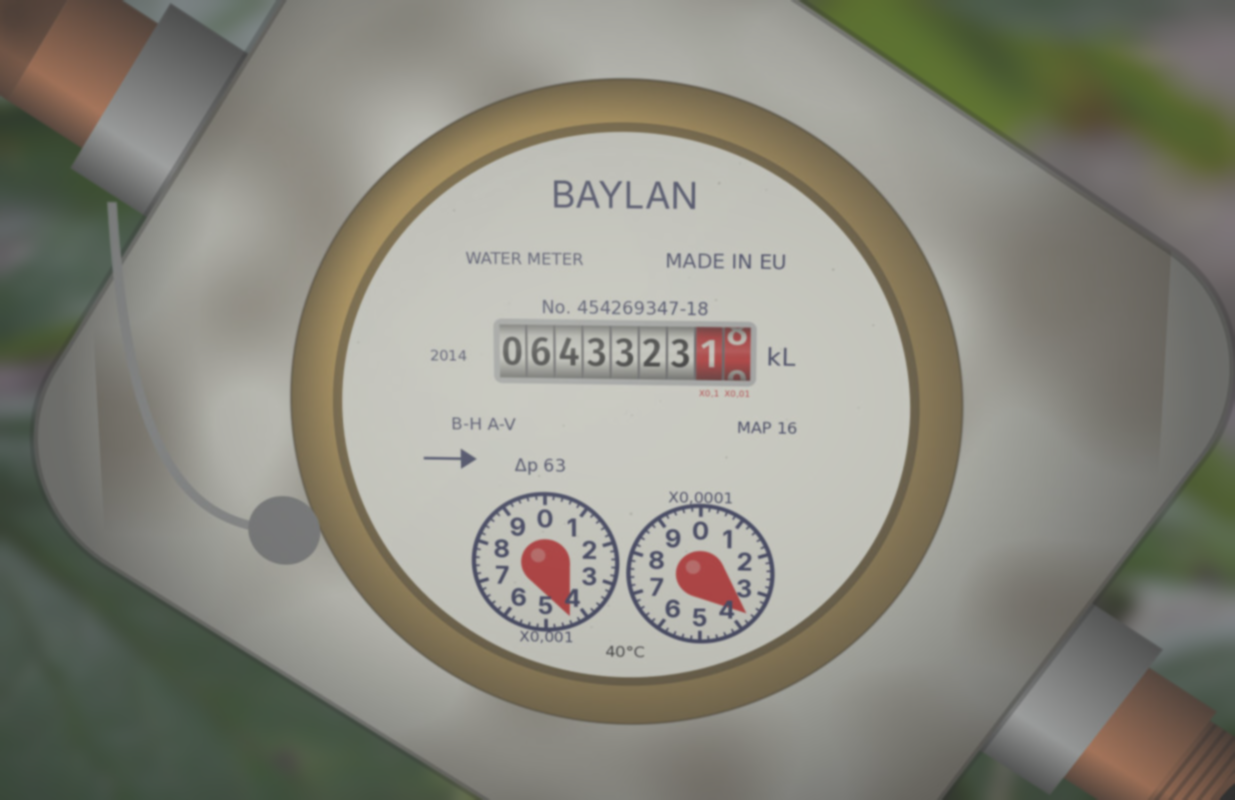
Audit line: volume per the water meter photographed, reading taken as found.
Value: 643323.1843 kL
